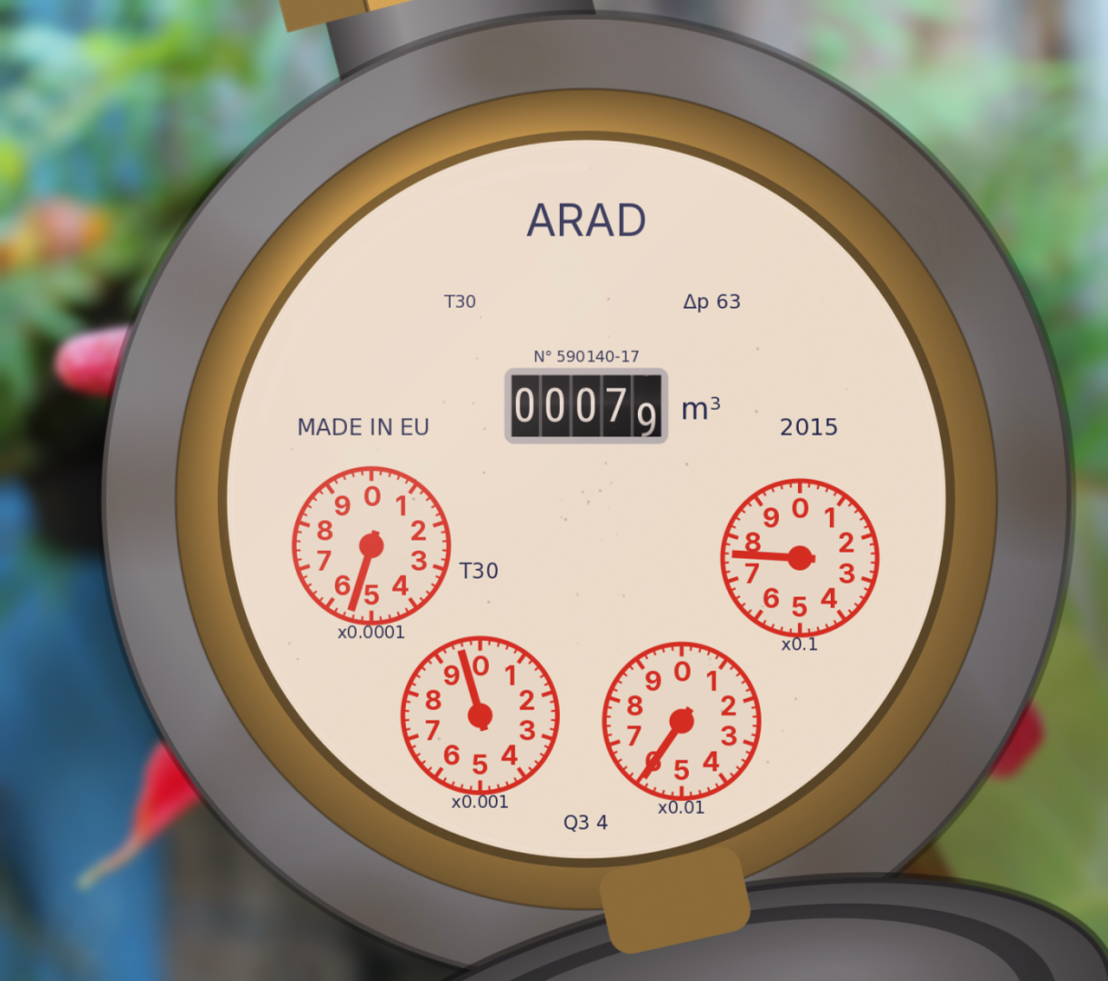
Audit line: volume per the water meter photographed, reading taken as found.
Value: 78.7595 m³
